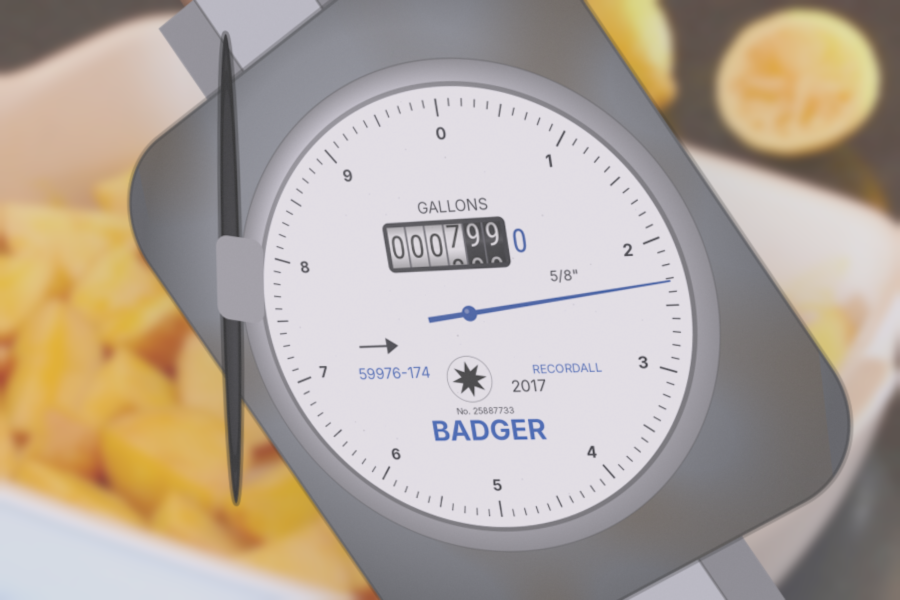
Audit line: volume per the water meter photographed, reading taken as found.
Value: 7992.3 gal
